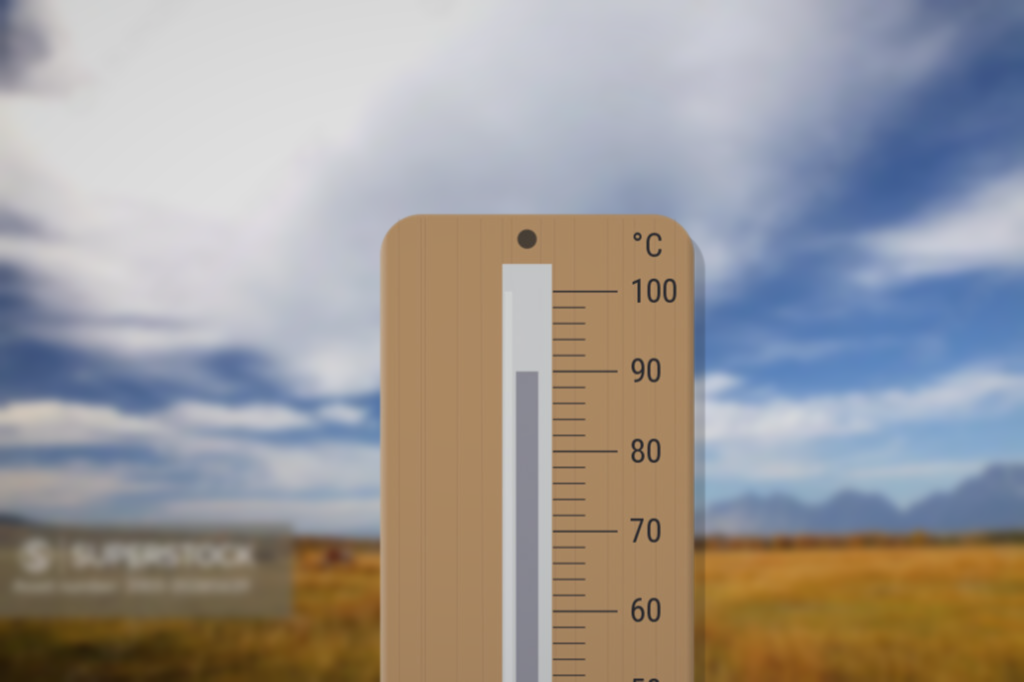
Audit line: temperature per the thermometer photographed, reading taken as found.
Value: 90 °C
